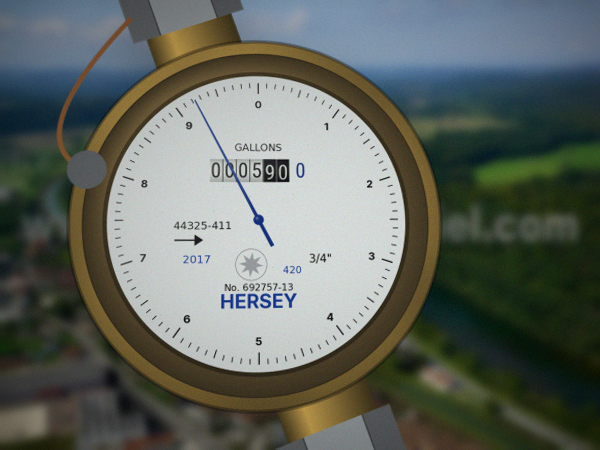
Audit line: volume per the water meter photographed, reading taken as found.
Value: 5899.2 gal
